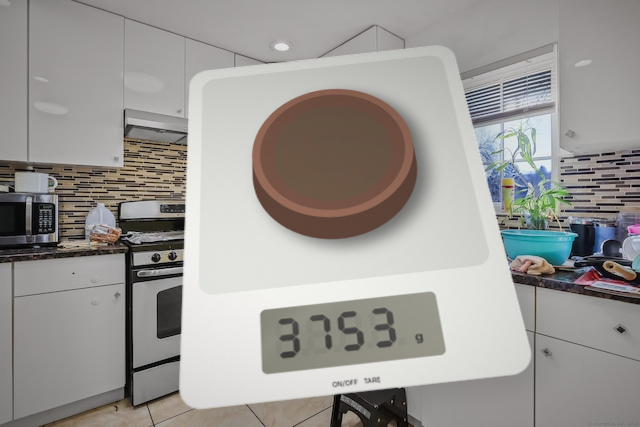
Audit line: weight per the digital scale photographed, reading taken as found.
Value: 3753 g
